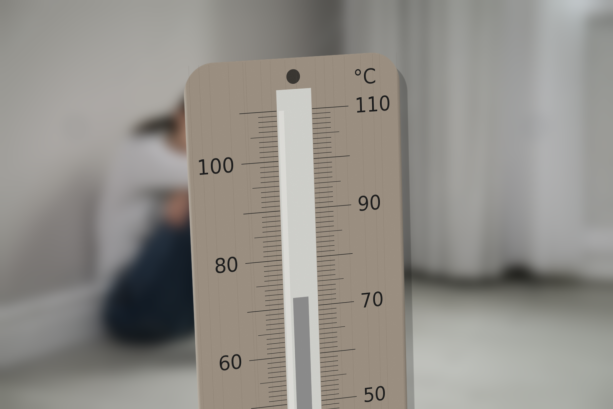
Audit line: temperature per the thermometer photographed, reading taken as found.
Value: 72 °C
